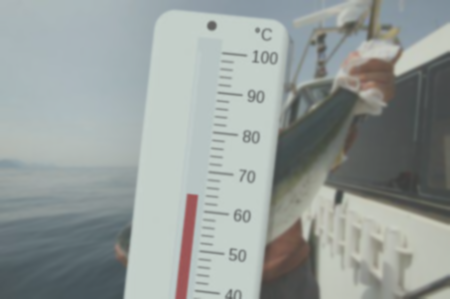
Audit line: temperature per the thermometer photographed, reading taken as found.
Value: 64 °C
